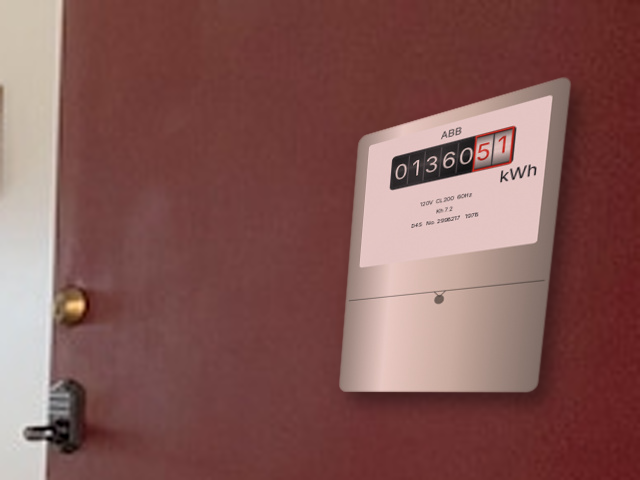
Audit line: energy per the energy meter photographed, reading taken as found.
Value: 1360.51 kWh
